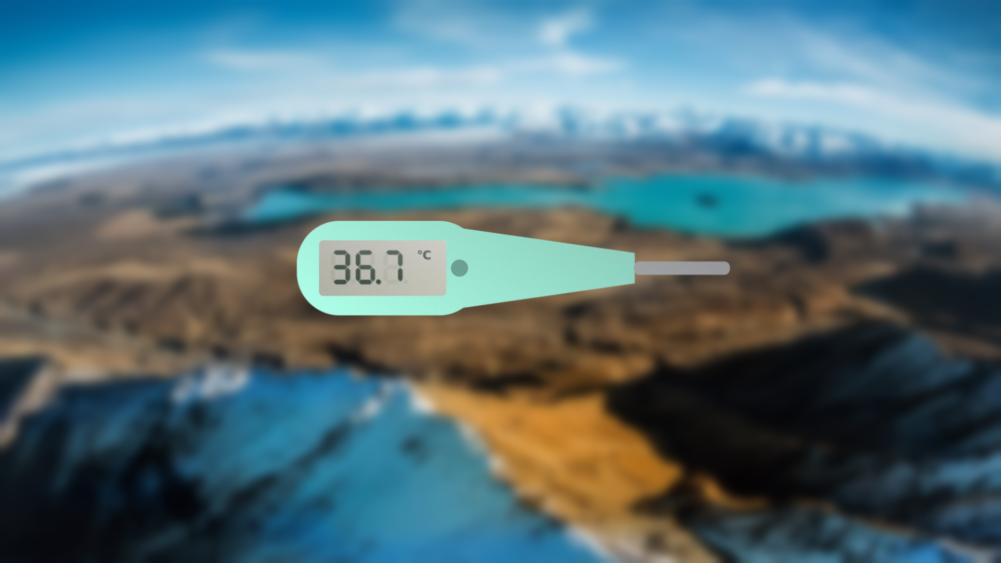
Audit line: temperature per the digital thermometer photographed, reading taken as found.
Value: 36.7 °C
